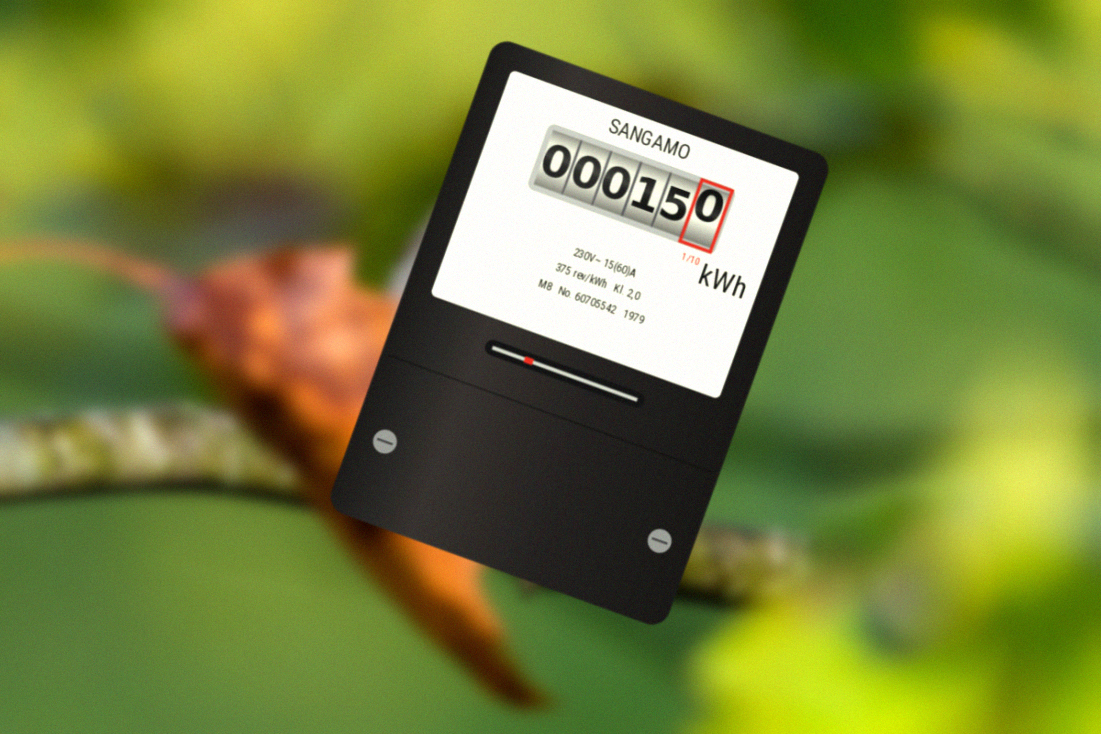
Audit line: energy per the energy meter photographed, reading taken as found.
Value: 15.0 kWh
